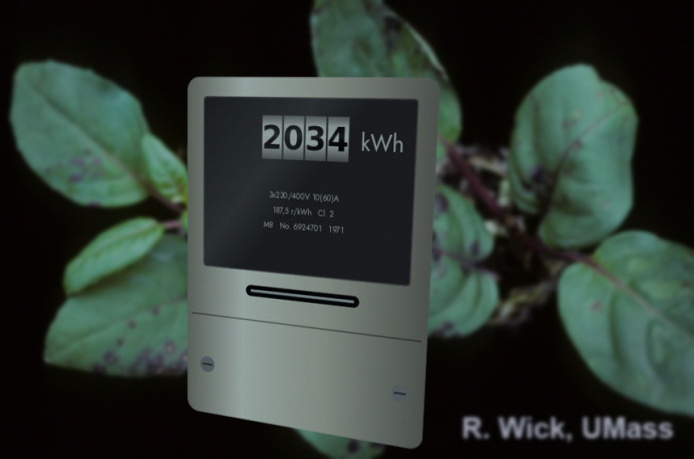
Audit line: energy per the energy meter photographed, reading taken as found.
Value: 2034 kWh
